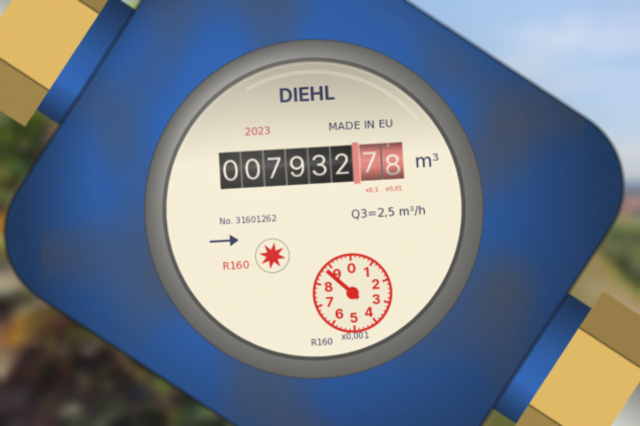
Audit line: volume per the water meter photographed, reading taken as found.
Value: 7932.778 m³
